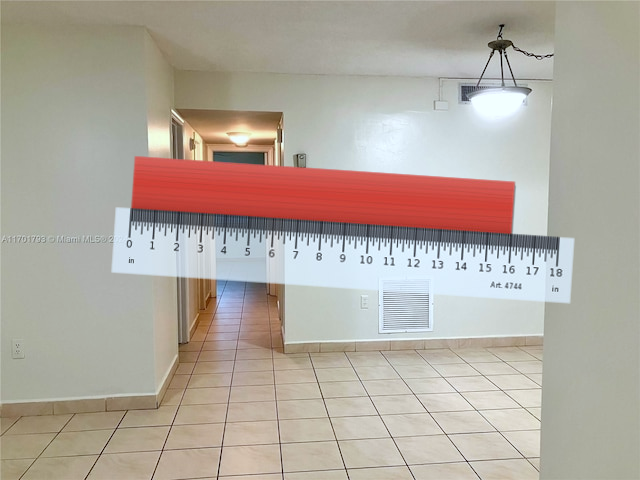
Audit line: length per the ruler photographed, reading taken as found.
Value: 16 in
